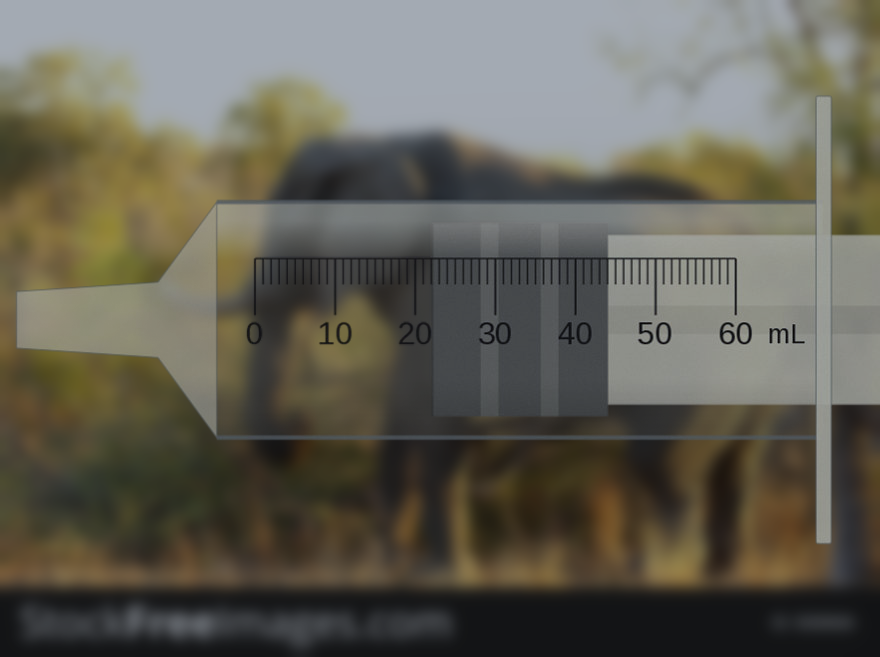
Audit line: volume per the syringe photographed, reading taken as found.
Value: 22 mL
